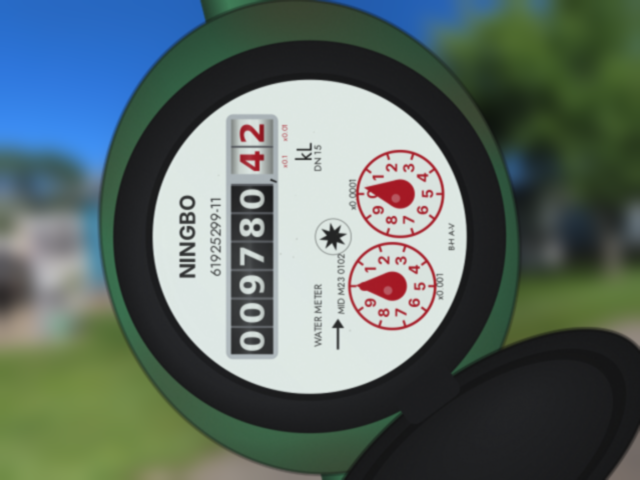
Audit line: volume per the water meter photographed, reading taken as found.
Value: 9780.4200 kL
